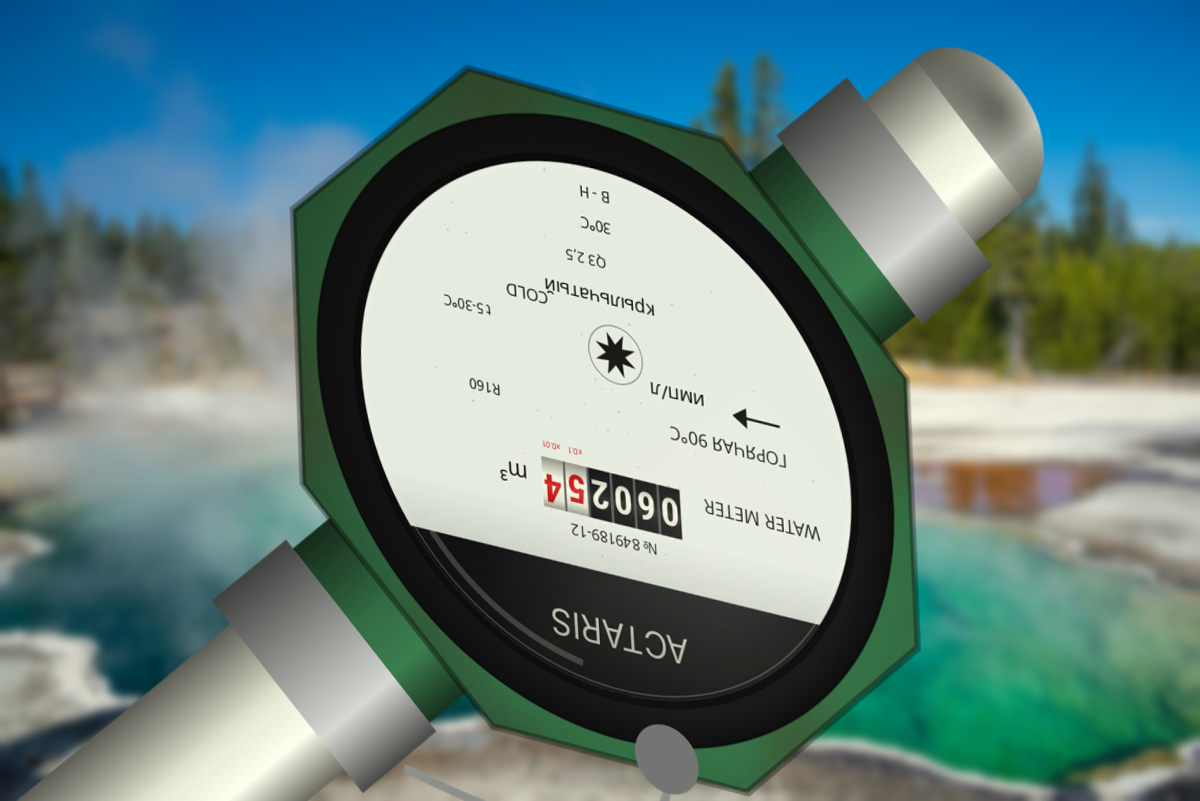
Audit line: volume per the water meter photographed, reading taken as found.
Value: 602.54 m³
